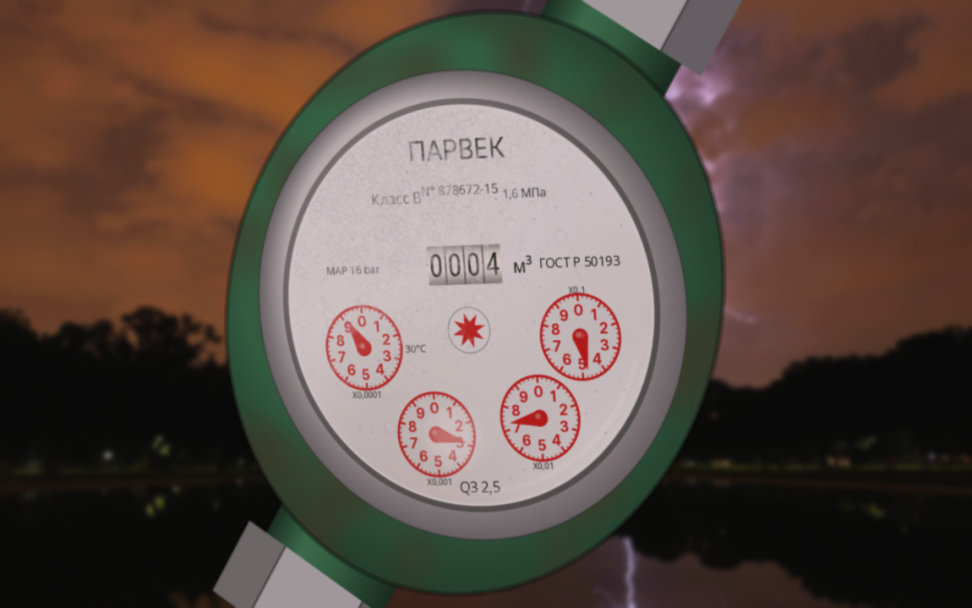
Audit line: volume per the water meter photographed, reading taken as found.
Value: 4.4729 m³
